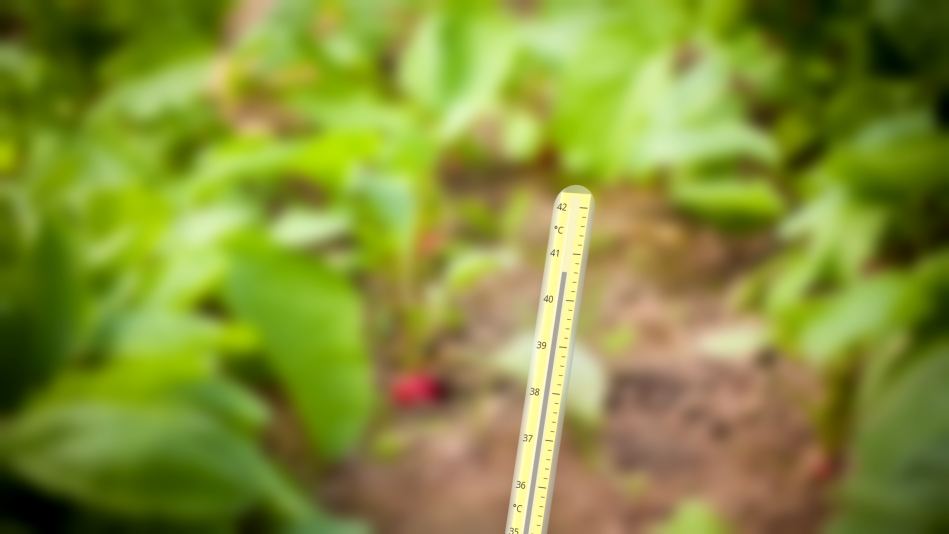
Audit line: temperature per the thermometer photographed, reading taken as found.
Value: 40.6 °C
